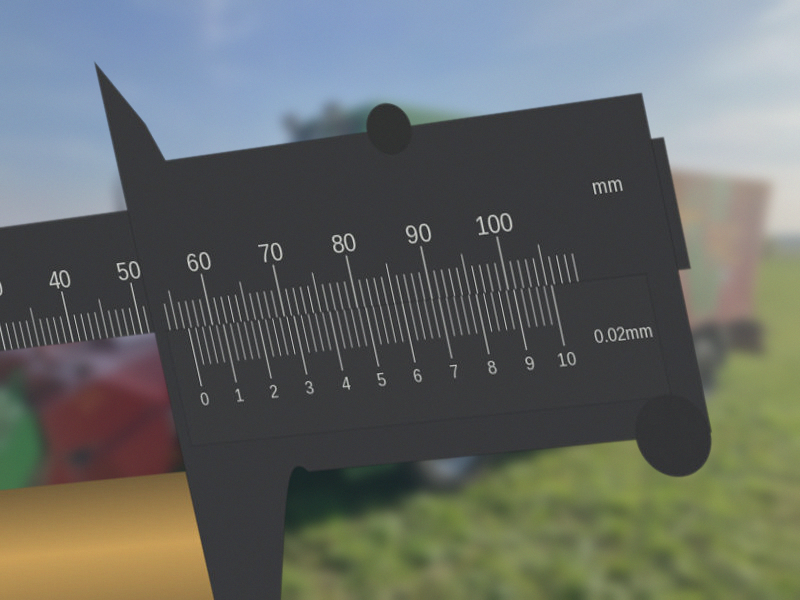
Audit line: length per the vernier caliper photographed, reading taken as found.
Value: 56.6 mm
